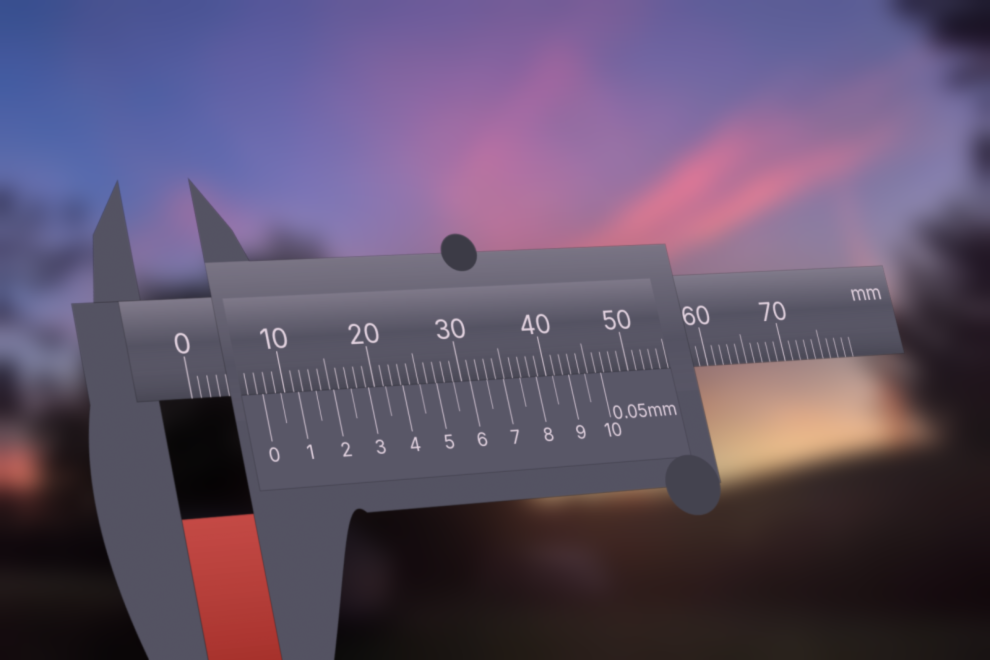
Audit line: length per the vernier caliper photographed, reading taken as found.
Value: 7.6 mm
